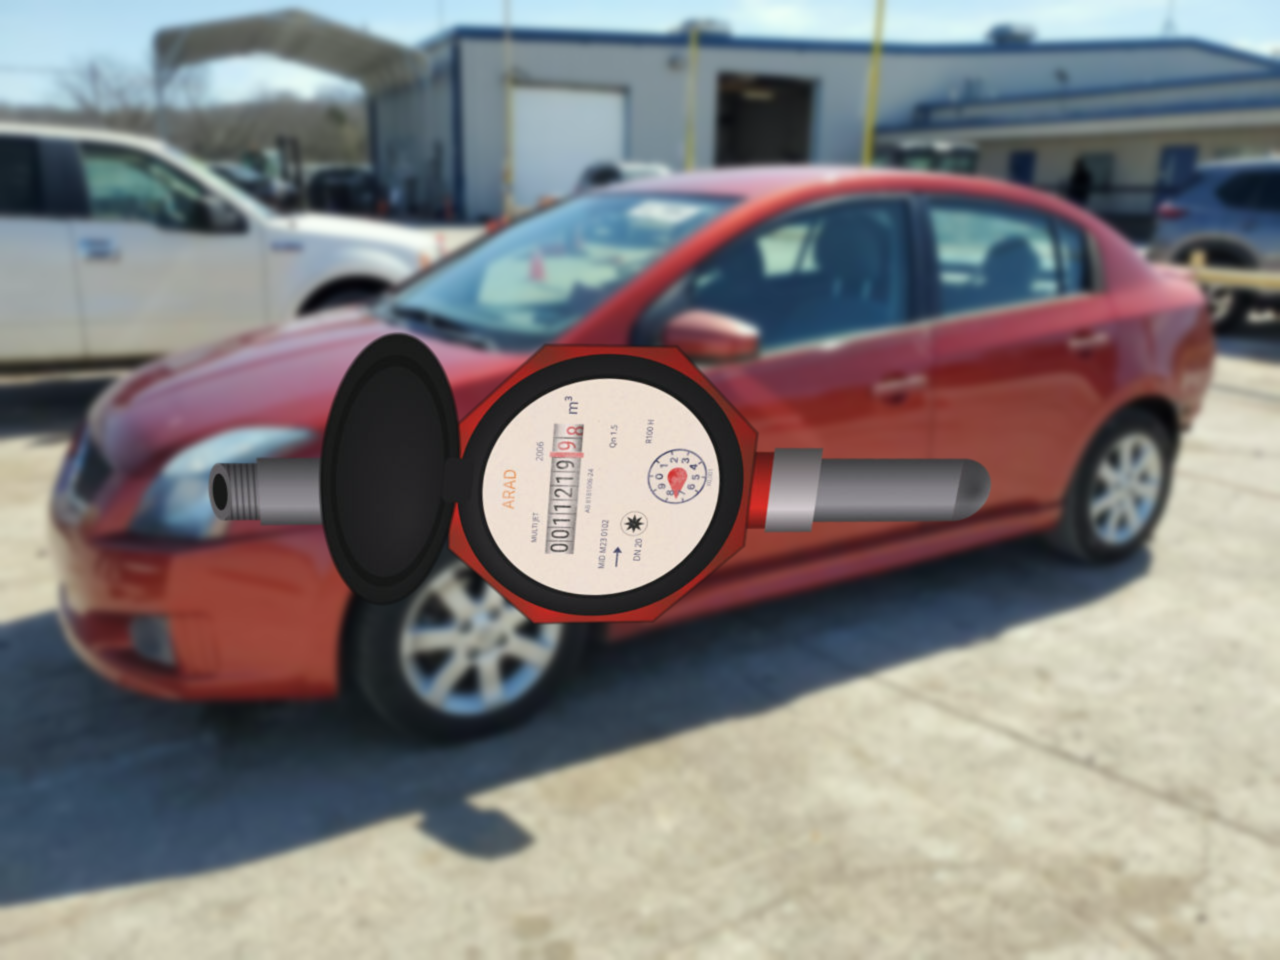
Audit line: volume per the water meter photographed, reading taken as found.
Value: 11219.977 m³
